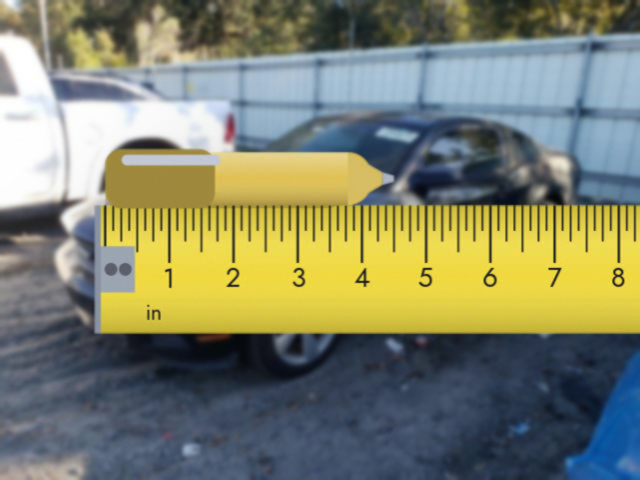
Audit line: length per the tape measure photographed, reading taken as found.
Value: 4.5 in
